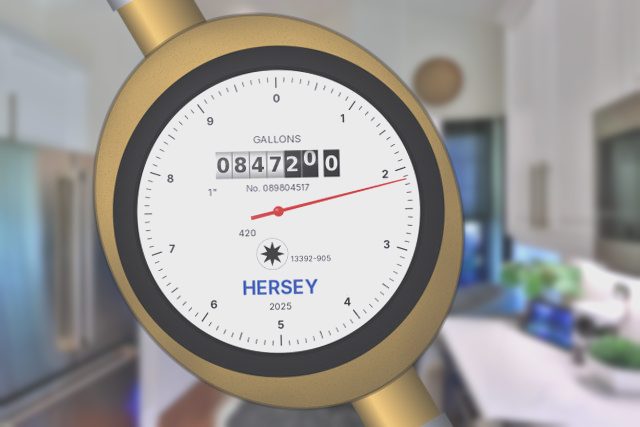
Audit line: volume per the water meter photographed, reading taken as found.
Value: 847202.1 gal
